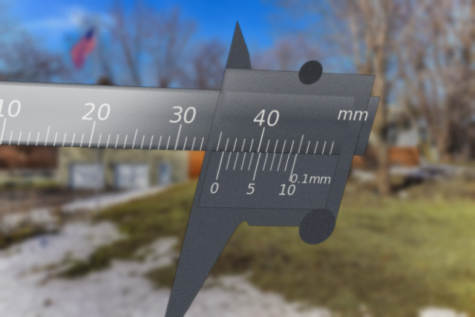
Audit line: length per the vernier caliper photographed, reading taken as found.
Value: 35.8 mm
